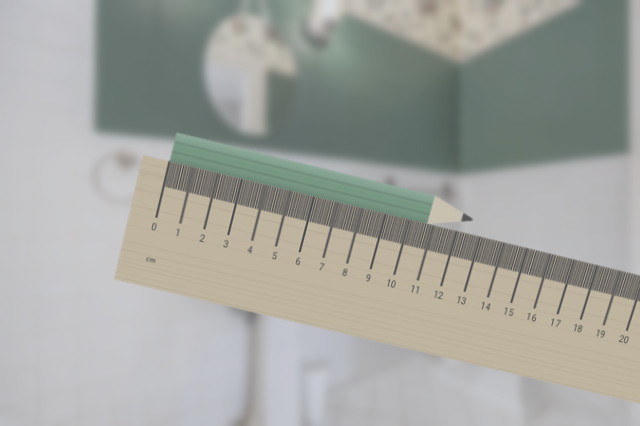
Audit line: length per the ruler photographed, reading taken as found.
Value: 12.5 cm
